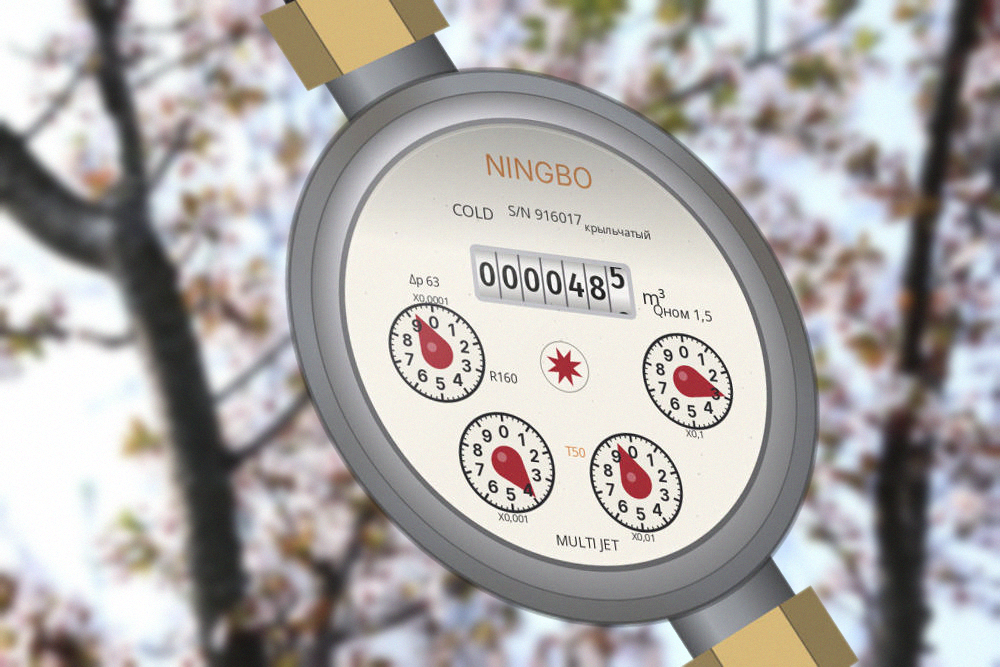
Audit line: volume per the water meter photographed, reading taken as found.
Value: 485.2939 m³
